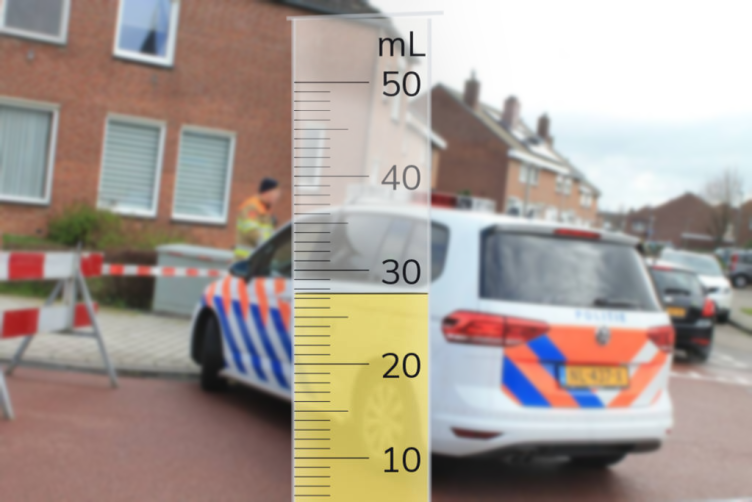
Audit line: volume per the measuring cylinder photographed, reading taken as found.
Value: 27.5 mL
